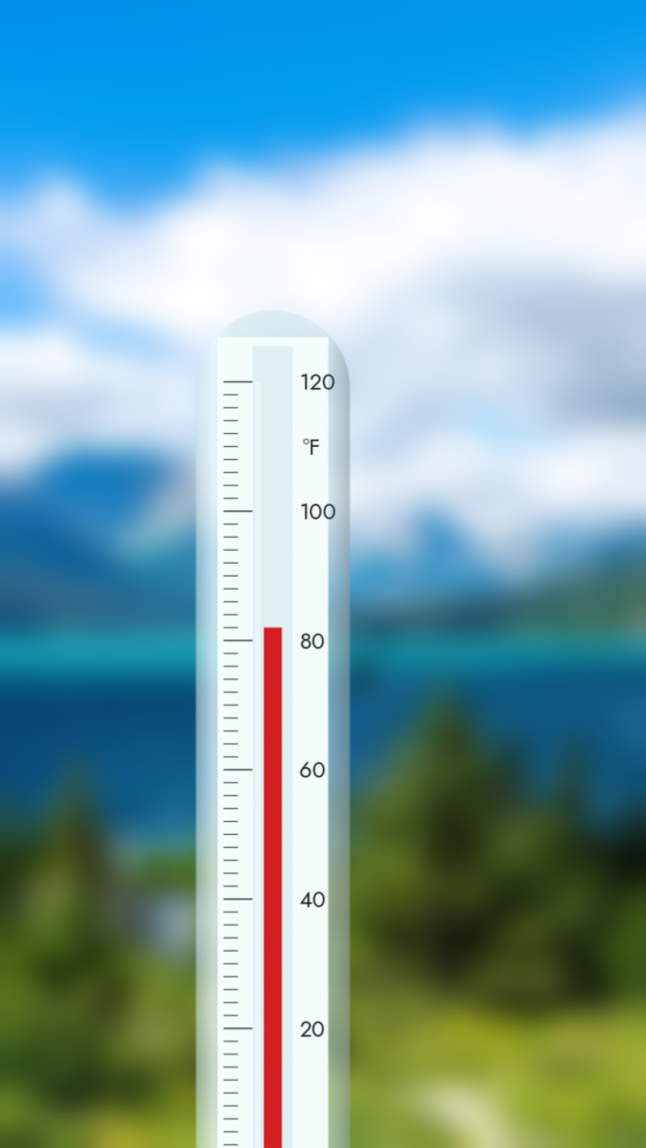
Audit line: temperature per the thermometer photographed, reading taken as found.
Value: 82 °F
